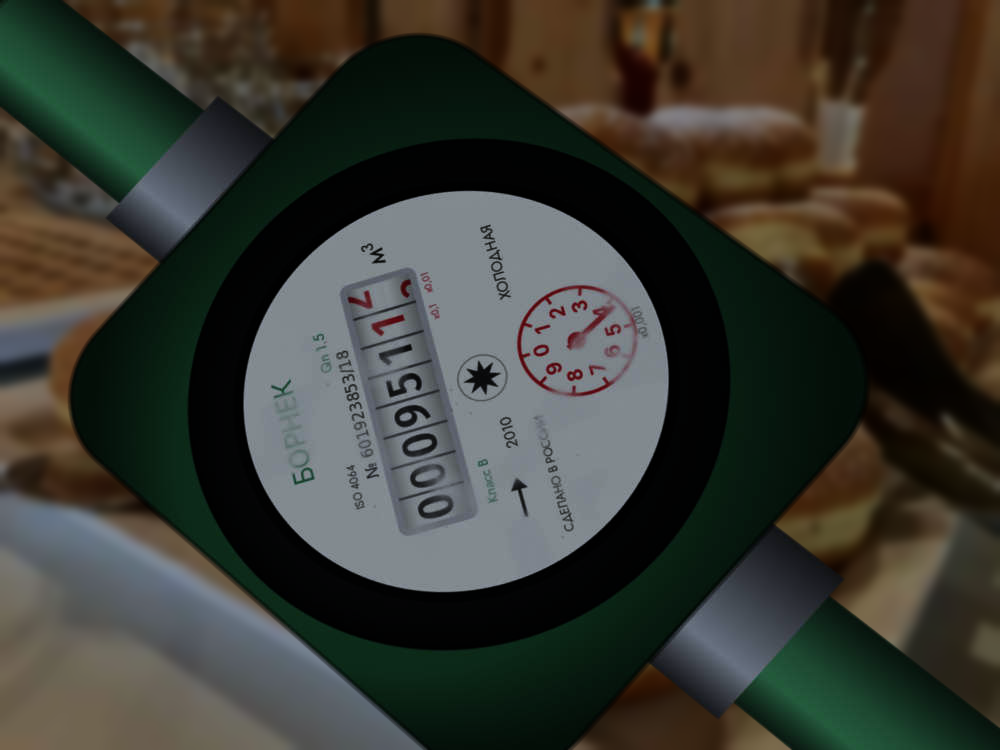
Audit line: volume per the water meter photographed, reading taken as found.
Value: 951.124 m³
